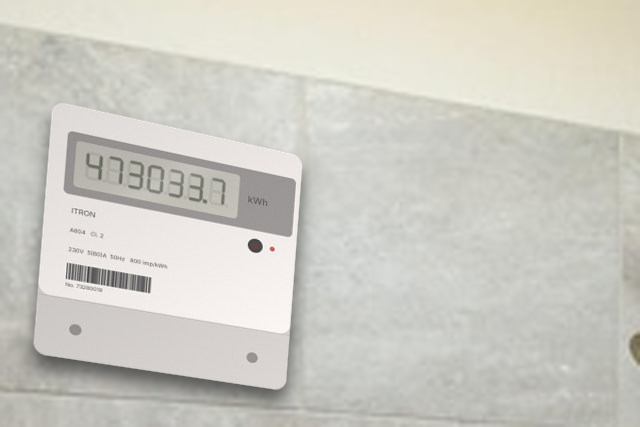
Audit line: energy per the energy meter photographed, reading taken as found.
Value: 473033.7 kWh
